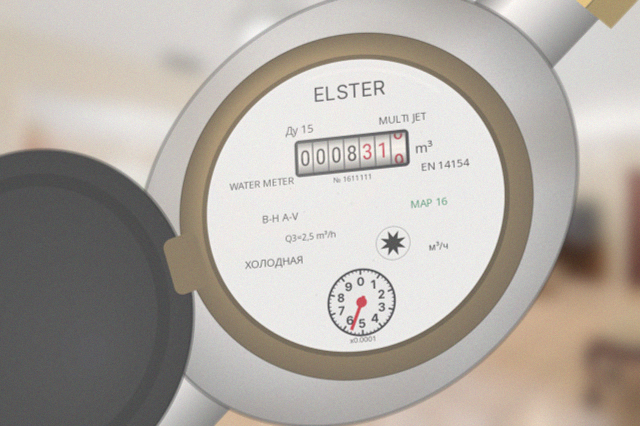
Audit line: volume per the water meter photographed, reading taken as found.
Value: 8.3185 m³
